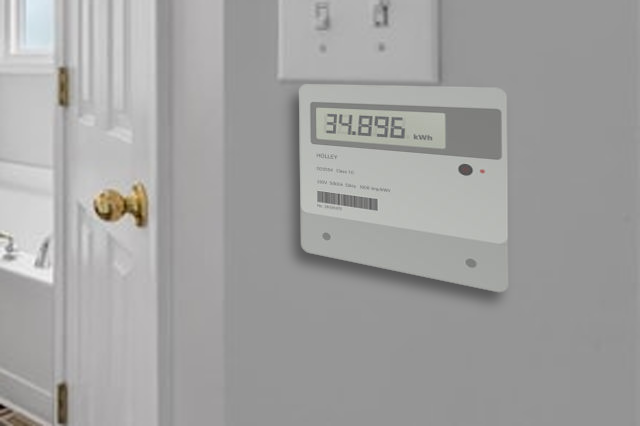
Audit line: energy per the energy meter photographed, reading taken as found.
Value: 34.896 kWh
